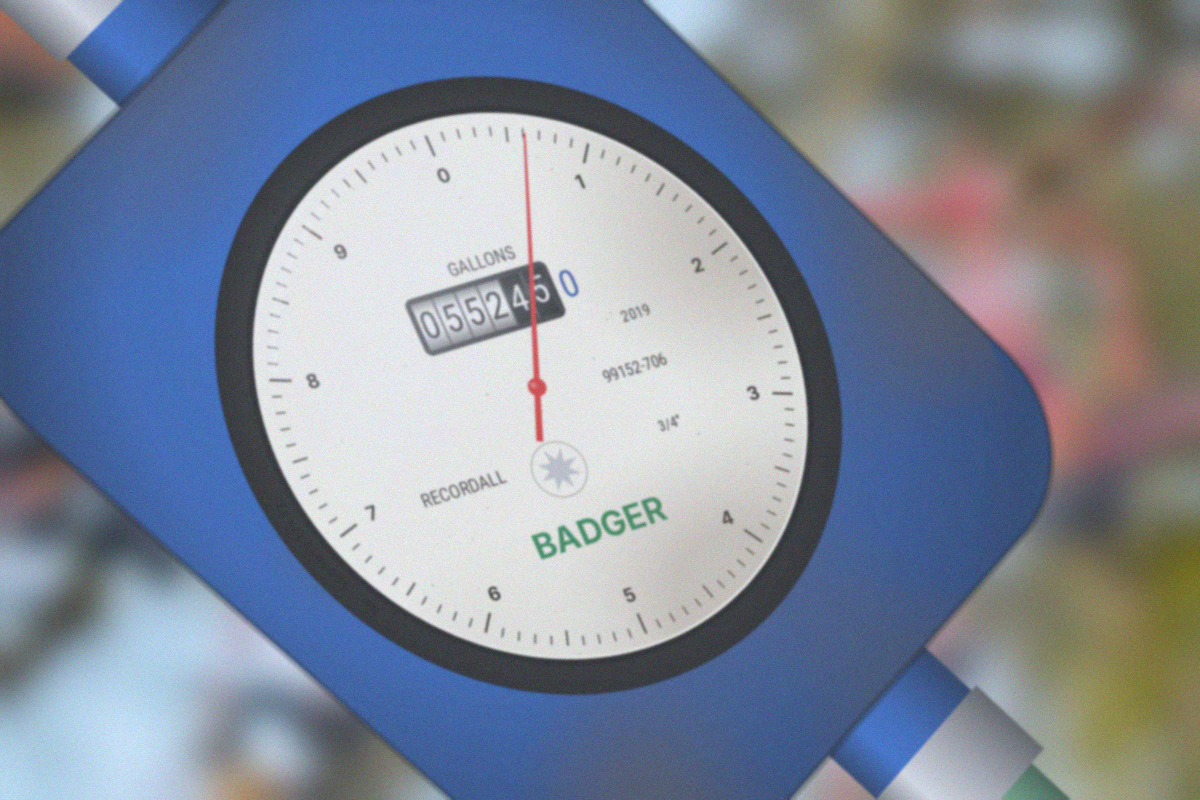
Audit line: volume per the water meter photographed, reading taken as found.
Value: 552450.6 gal
